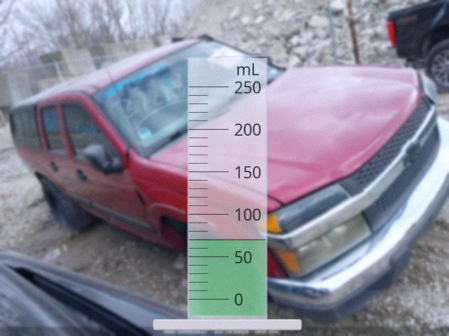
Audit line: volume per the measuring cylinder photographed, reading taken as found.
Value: 70 mL
